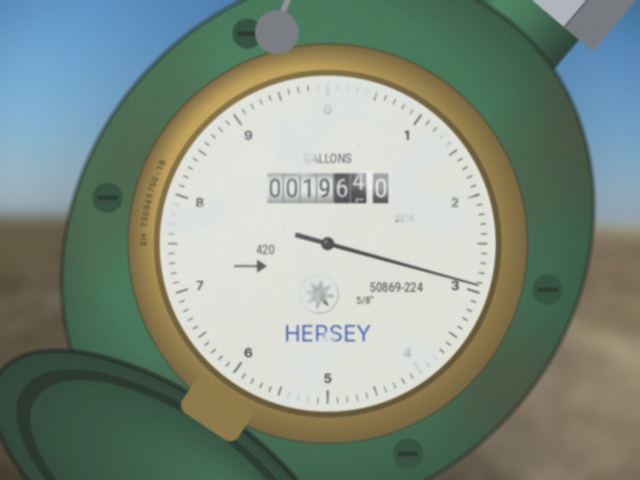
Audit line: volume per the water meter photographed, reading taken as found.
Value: 19642.9 gal
